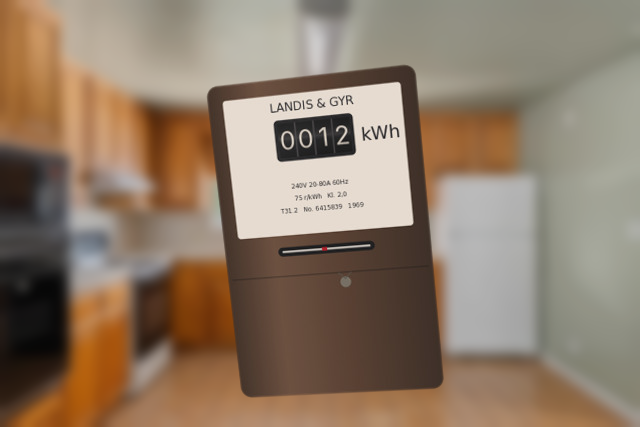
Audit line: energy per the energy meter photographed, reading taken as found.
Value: 12 kWh
